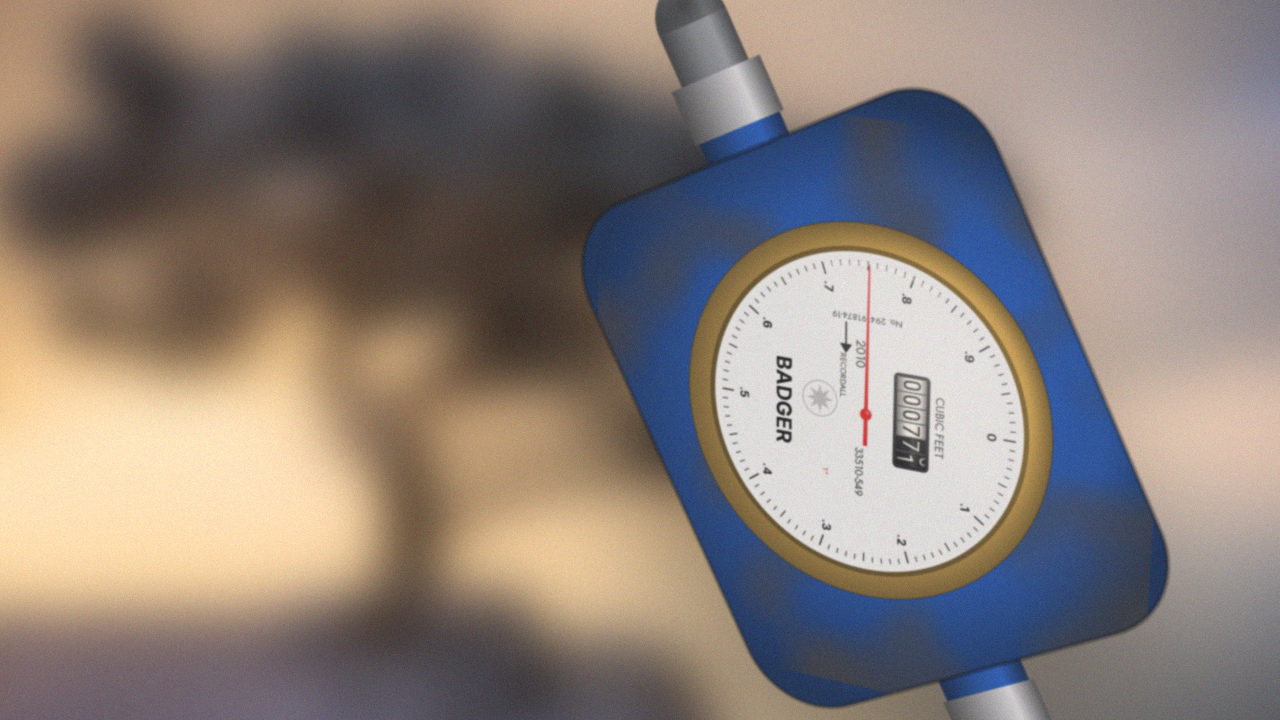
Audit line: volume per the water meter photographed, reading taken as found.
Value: 770.75 ft³
